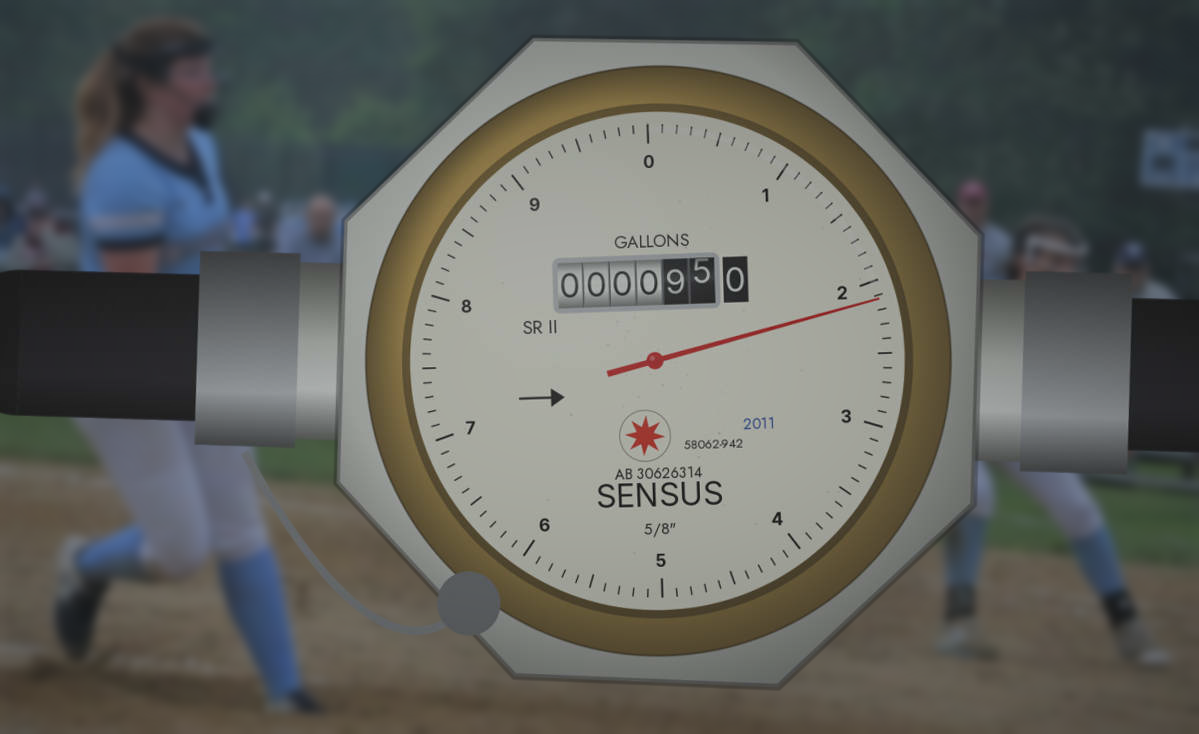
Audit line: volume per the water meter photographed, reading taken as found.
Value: 952.1 gal
